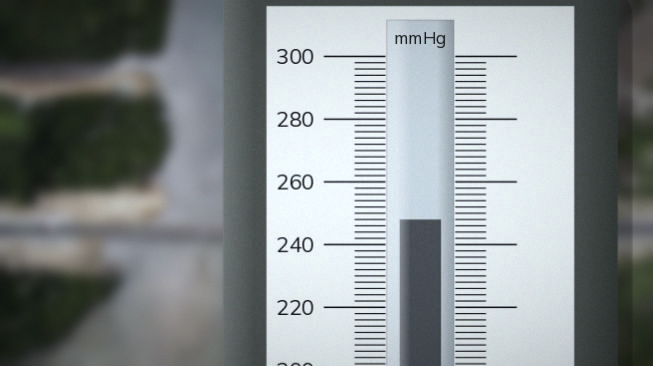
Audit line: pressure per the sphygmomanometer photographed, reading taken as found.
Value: 248 mmHg
